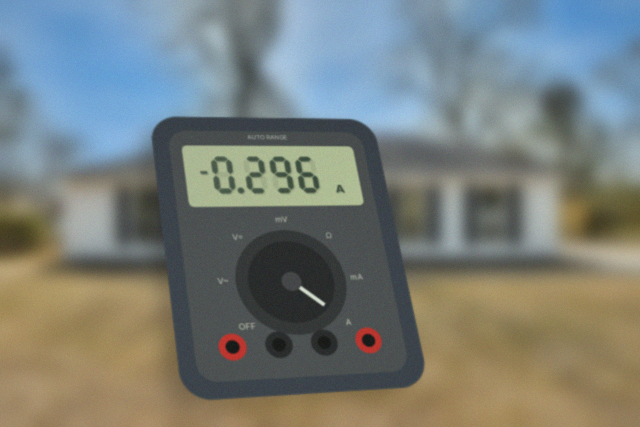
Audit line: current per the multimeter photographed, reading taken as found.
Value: -0.296 A
